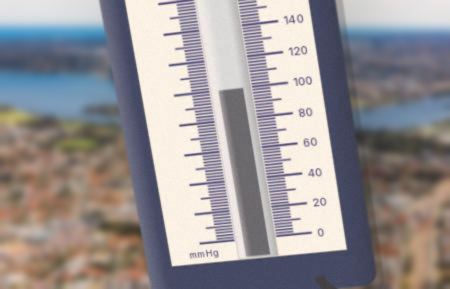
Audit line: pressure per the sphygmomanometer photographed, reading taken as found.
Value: 100 mmHg
